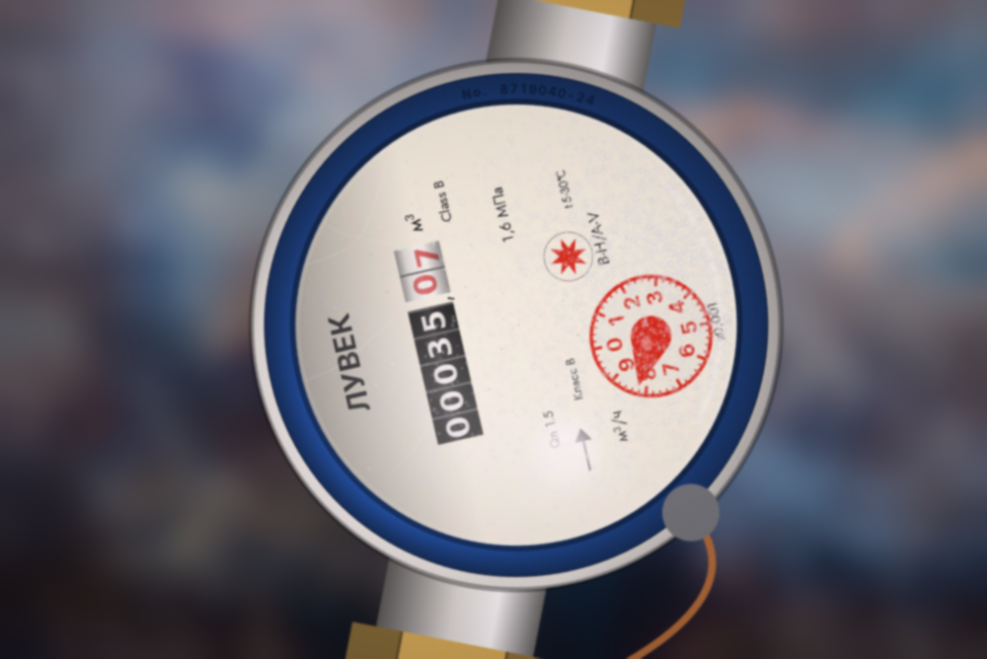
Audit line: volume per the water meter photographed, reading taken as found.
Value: 35.068 m³
